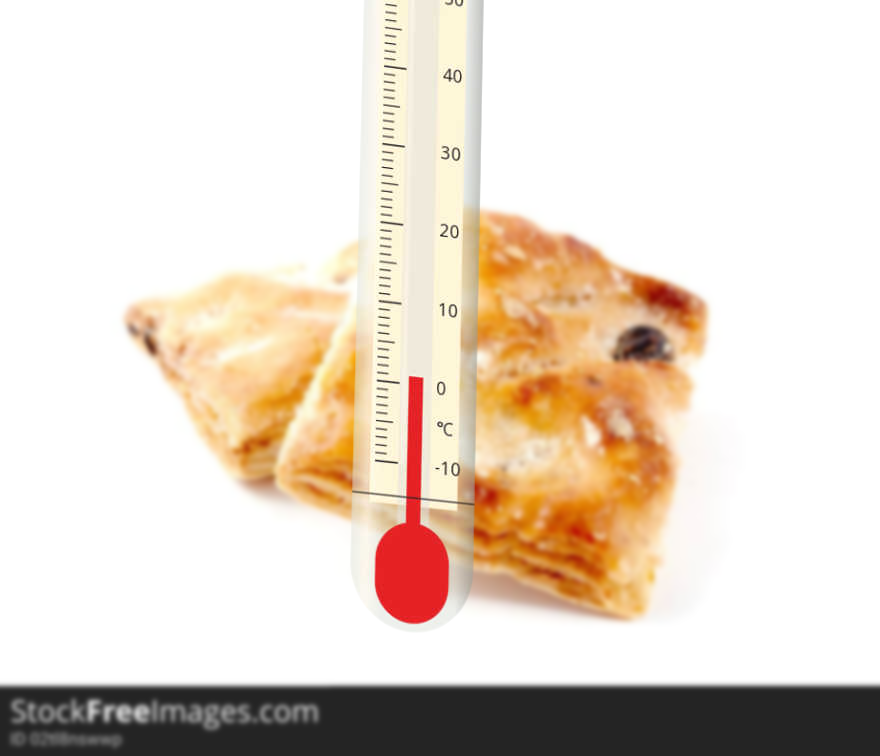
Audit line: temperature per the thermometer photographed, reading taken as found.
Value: 1 °C
